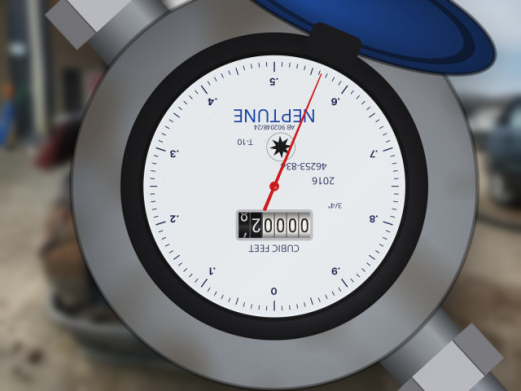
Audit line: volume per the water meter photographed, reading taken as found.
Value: 27.56 ft³
